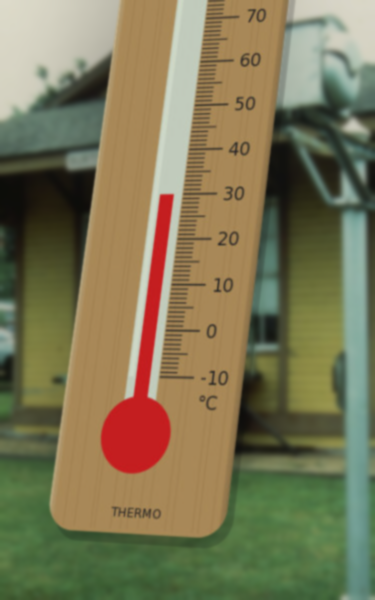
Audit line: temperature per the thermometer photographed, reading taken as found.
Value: 30 °C
